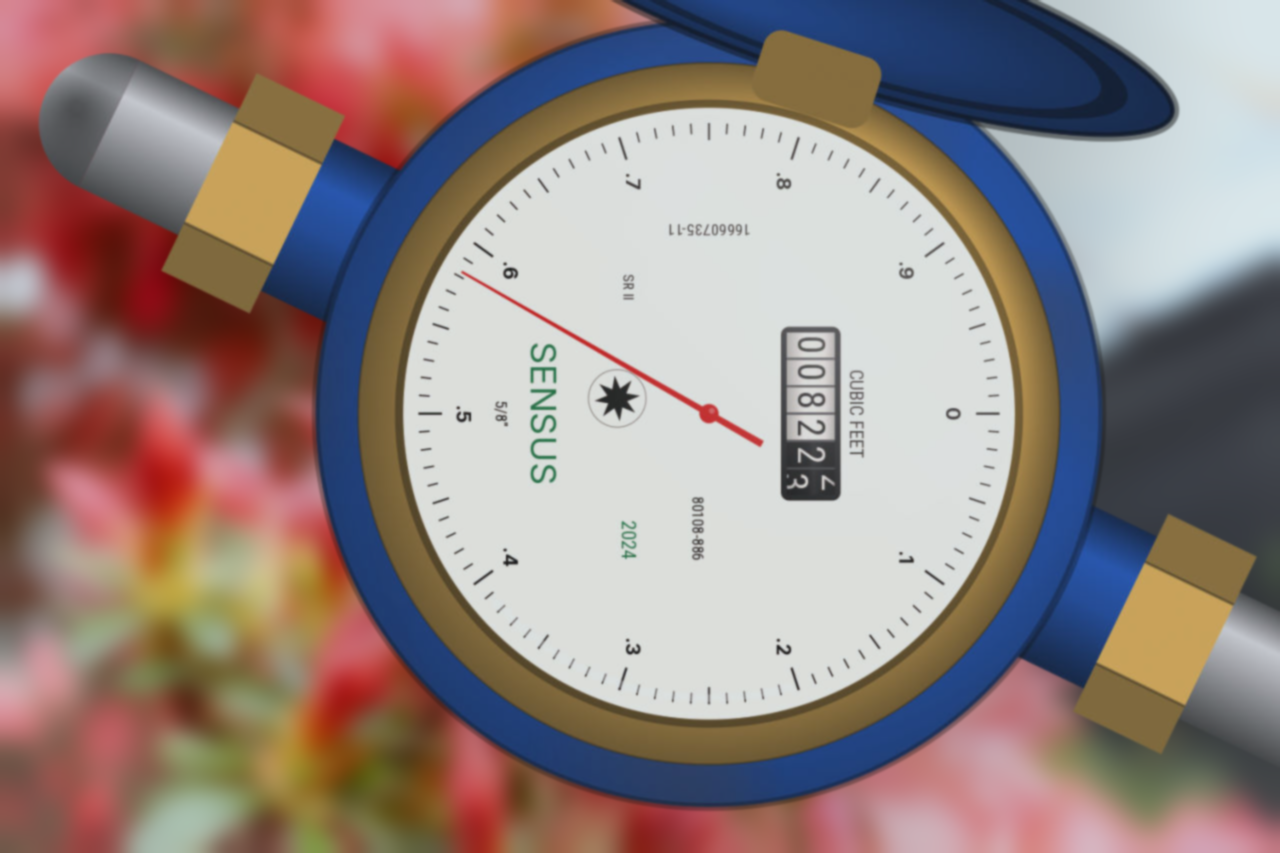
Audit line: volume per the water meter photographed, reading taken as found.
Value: 8222.58 ft³
